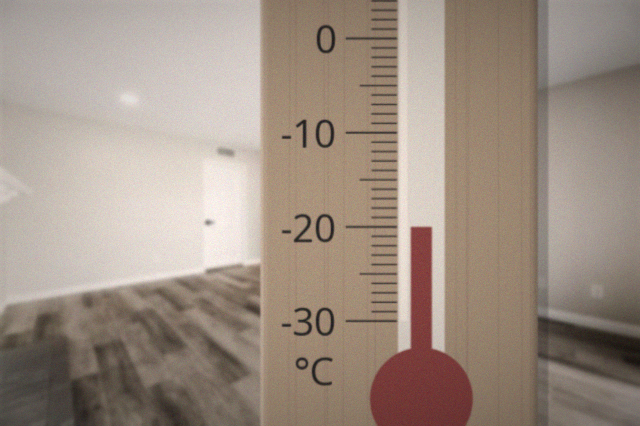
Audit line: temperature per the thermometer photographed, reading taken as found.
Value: -20 °C
